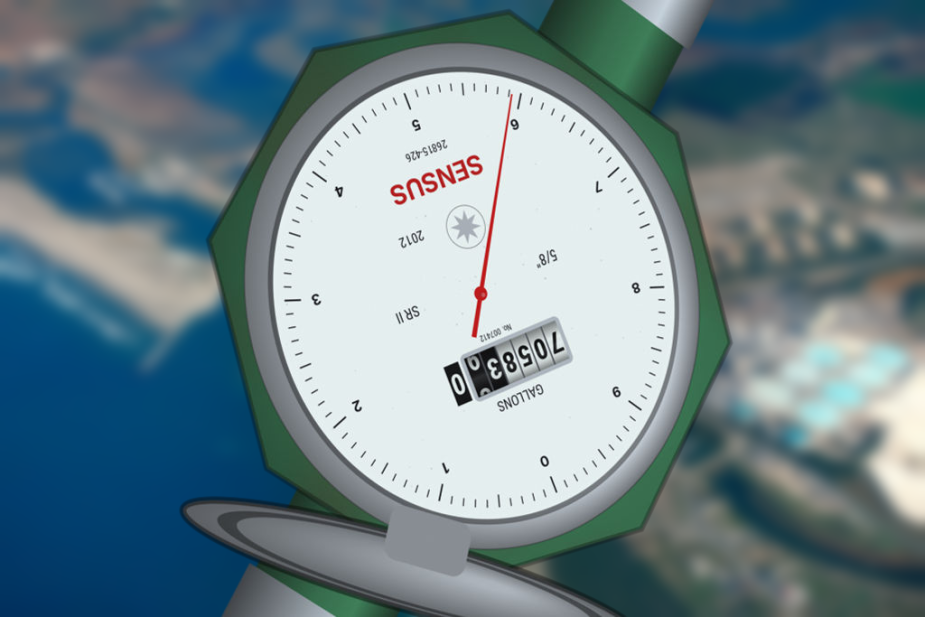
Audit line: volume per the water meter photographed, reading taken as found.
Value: 7058385.9 gal
